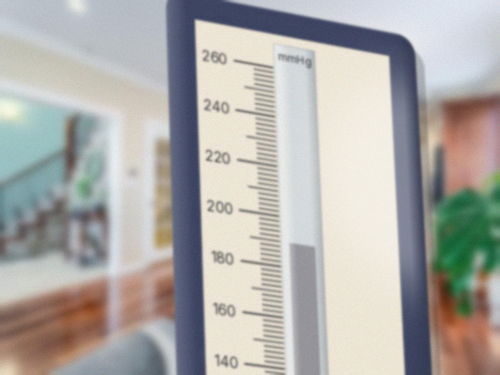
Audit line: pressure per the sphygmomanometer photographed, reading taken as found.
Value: 190 mmHg
